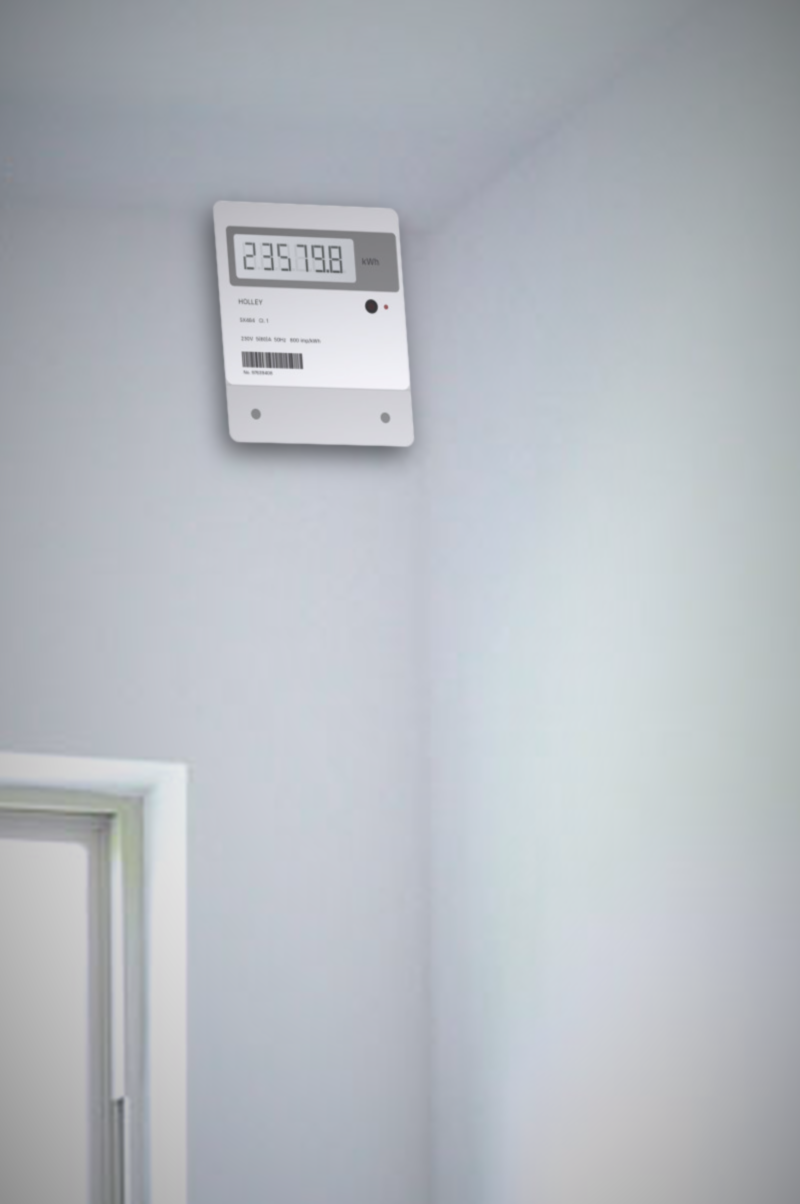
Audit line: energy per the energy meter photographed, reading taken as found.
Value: 23579.8 kWh
